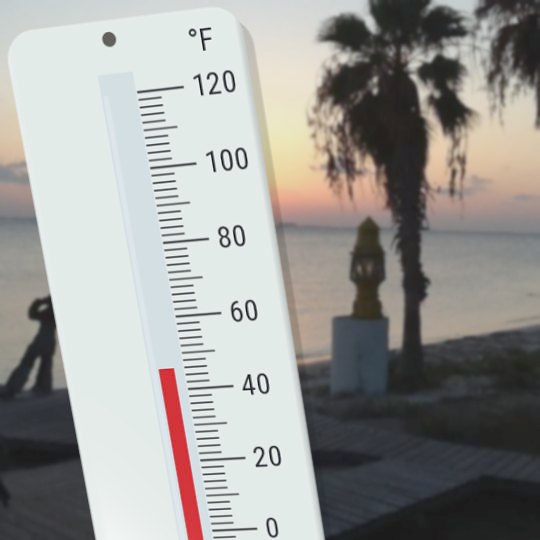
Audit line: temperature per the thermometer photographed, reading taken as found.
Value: 46 °F
